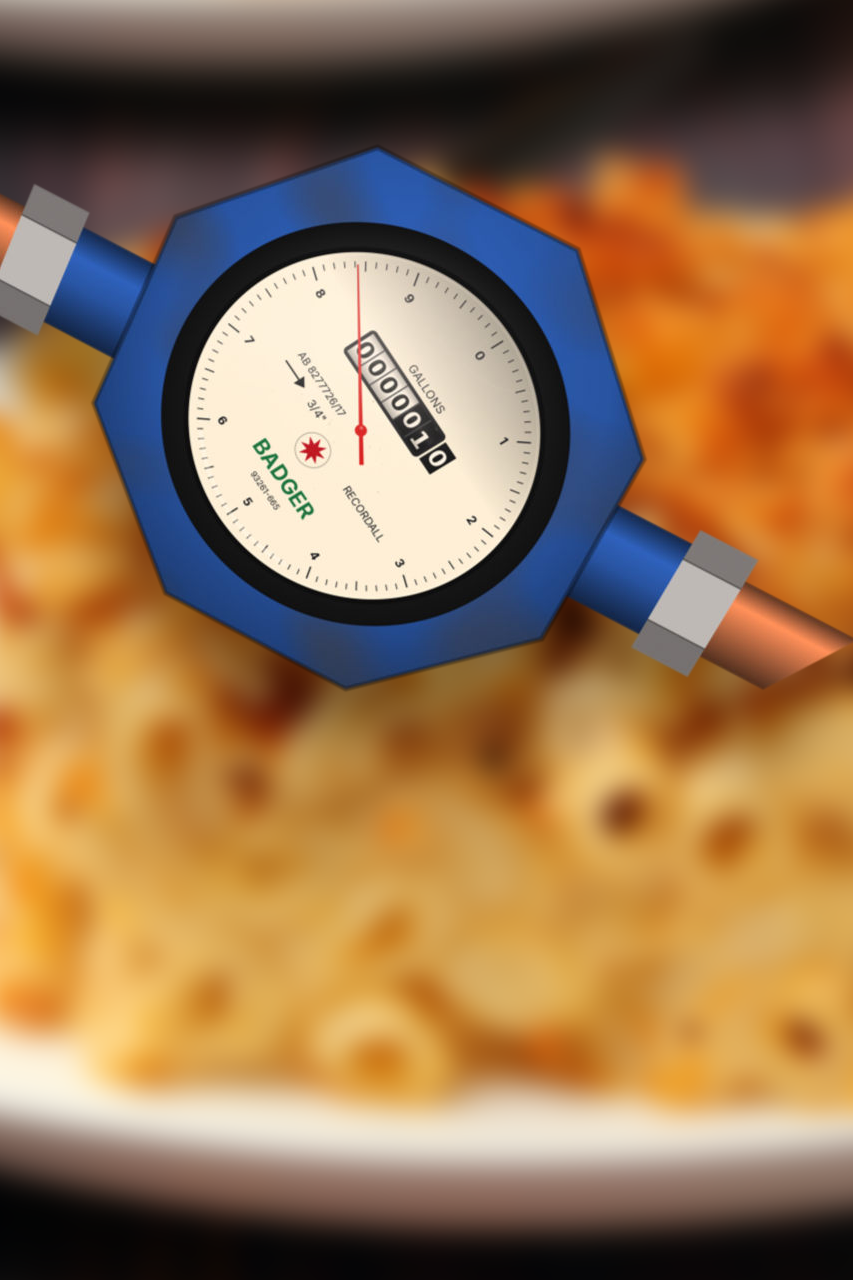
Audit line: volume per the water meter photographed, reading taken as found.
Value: 8.4 gal
